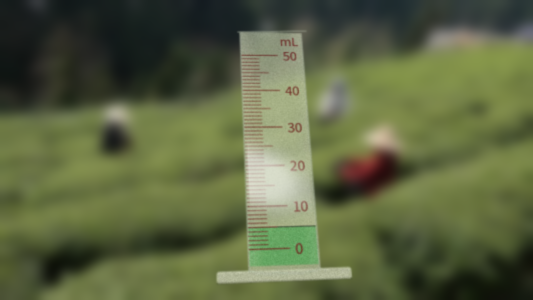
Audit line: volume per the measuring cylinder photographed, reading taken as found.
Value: 5 mL
